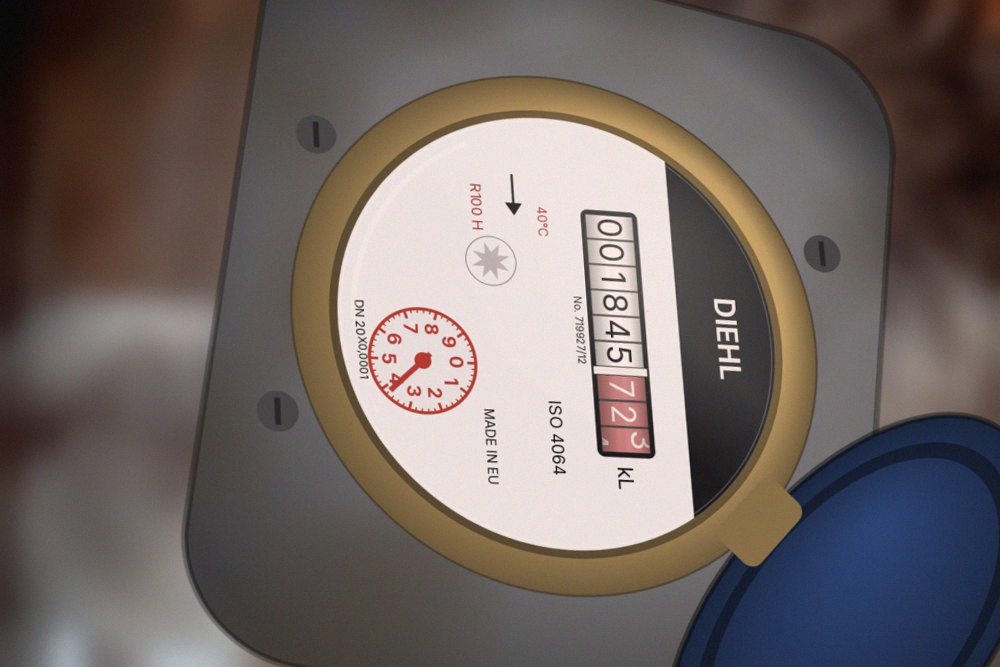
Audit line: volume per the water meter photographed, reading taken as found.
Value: 1845.7233 kL
